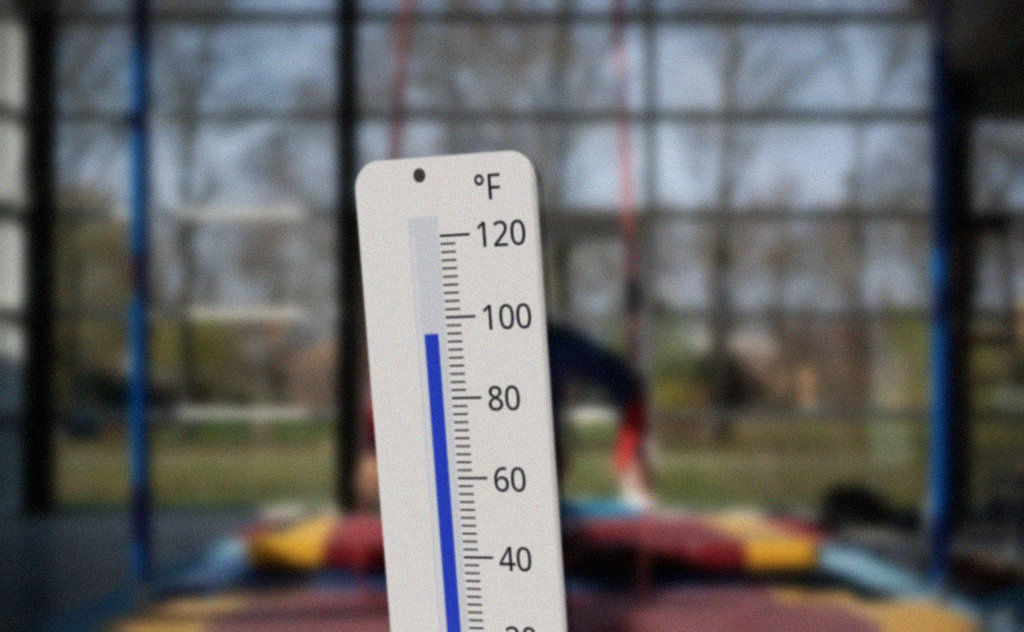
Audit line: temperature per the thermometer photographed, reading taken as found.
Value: 96 °F
